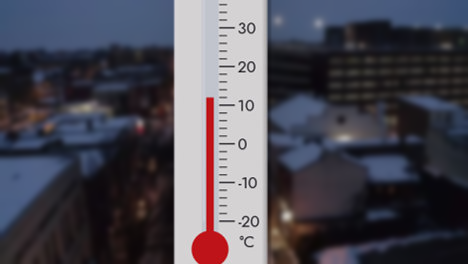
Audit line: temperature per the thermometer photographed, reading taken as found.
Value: 12 °C
